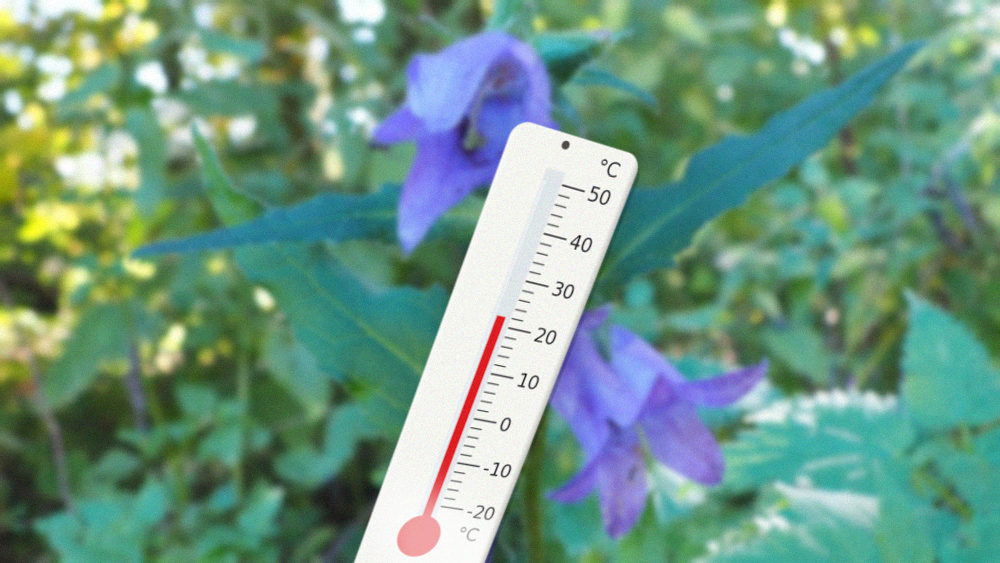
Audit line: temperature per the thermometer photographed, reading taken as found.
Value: 22 °C
